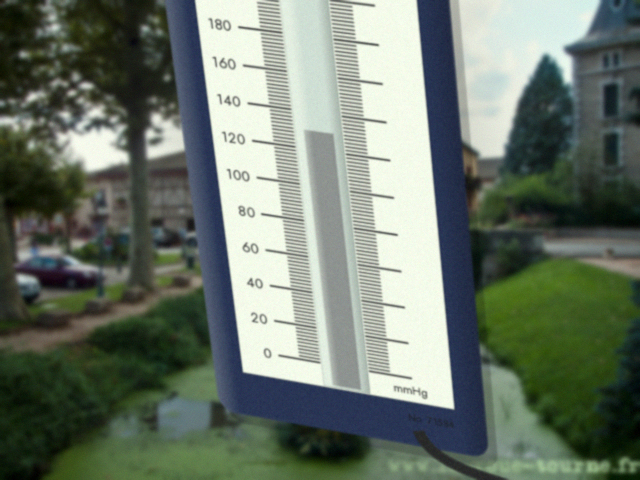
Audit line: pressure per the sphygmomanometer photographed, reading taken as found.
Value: 130 mmHg
